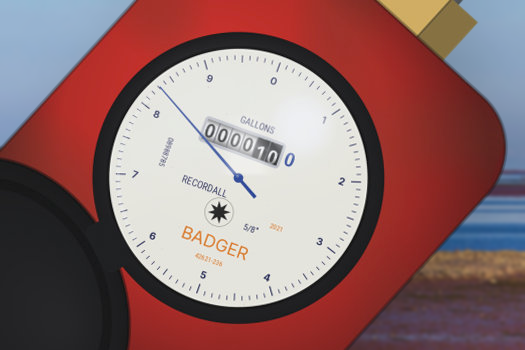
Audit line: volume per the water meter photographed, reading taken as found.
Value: 98.3 gal
